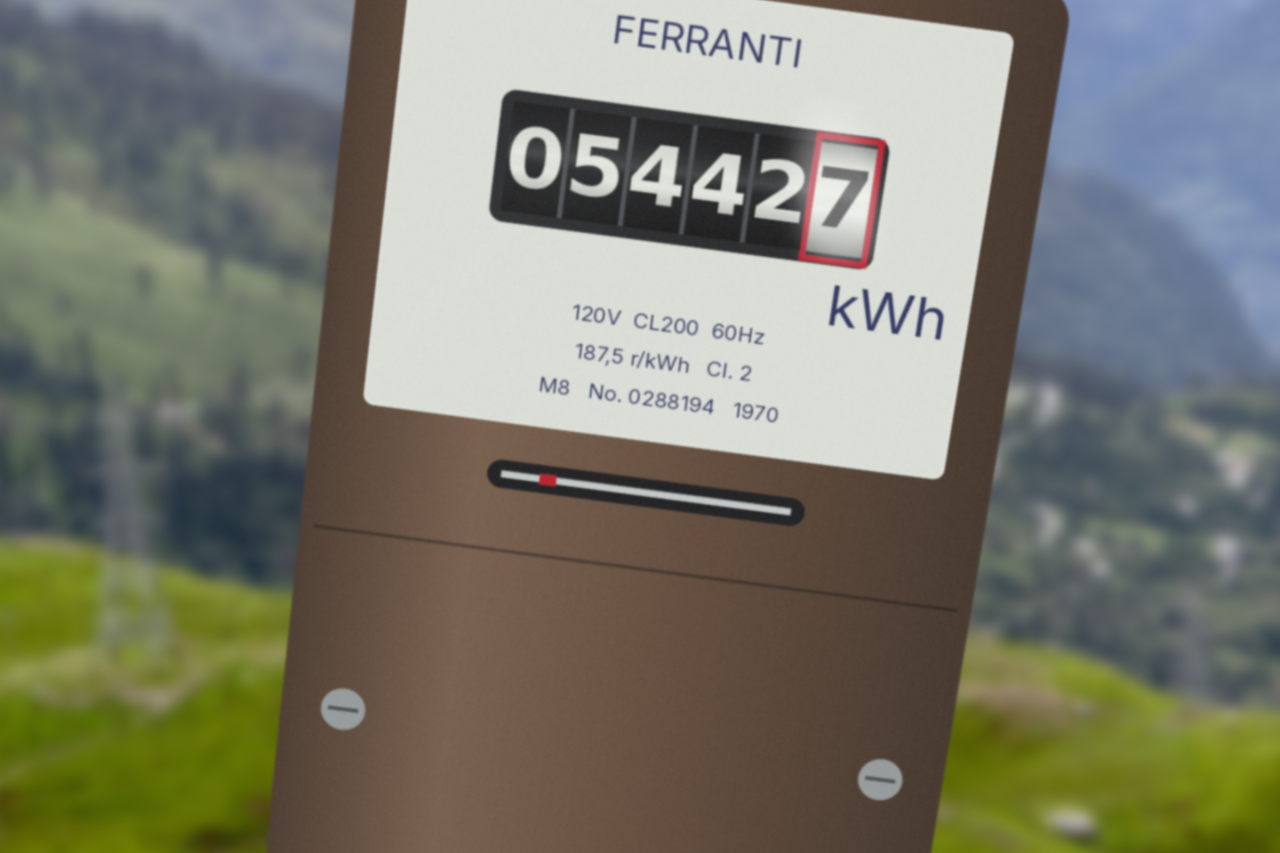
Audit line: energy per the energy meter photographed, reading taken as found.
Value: 5442.7 kWh
